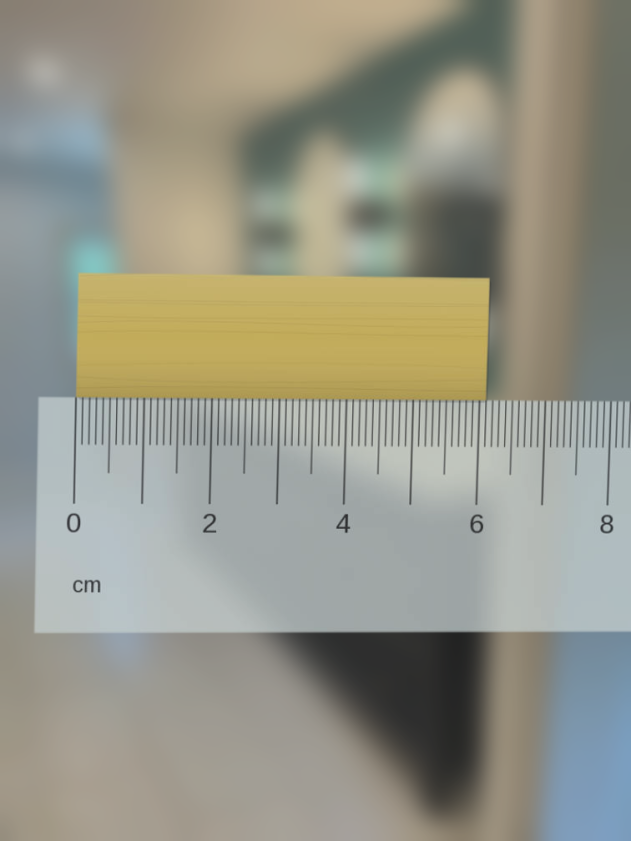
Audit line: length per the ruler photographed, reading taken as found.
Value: 6.1 cm
